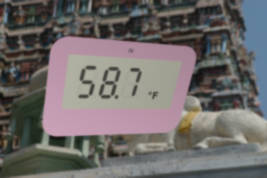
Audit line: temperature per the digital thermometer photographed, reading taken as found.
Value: 58.7 °F
